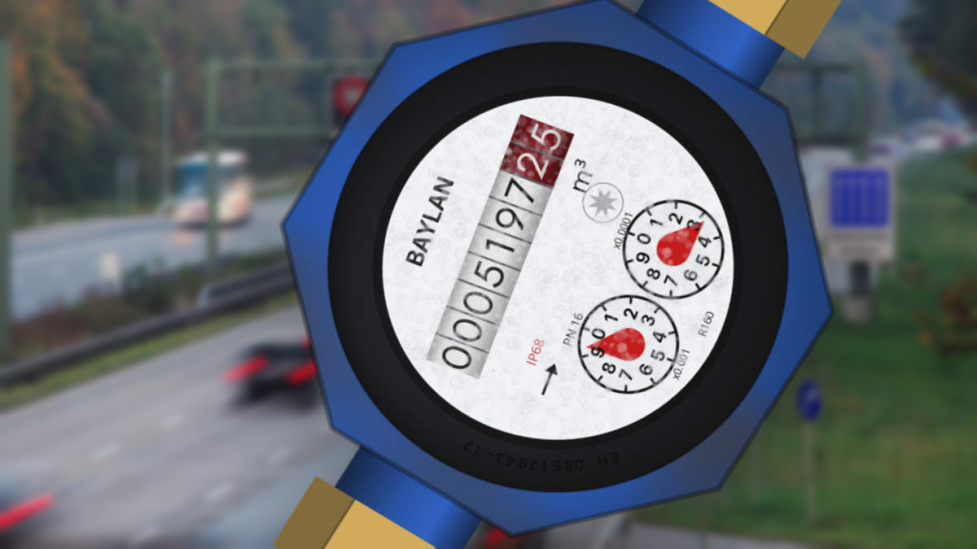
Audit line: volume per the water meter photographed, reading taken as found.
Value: 5197.2493 m³
